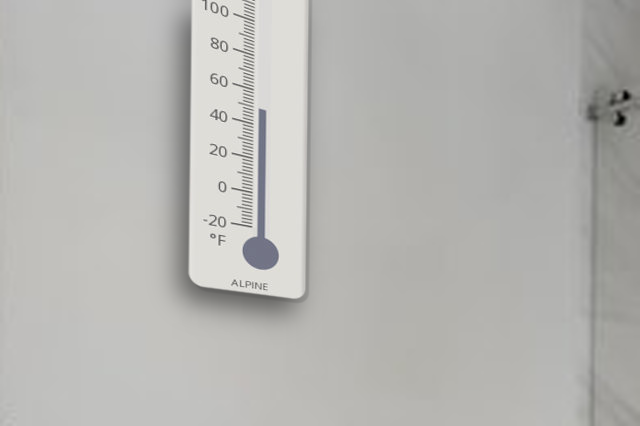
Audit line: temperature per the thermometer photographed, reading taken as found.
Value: 50 °F
